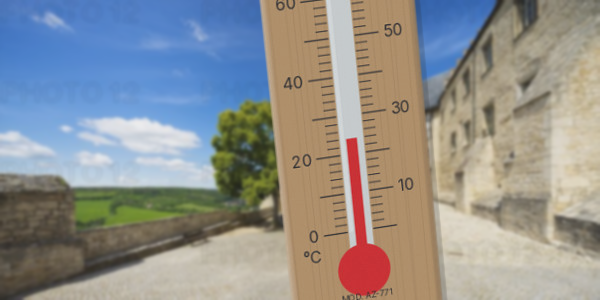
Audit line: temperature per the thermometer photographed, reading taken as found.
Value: 24 °C
